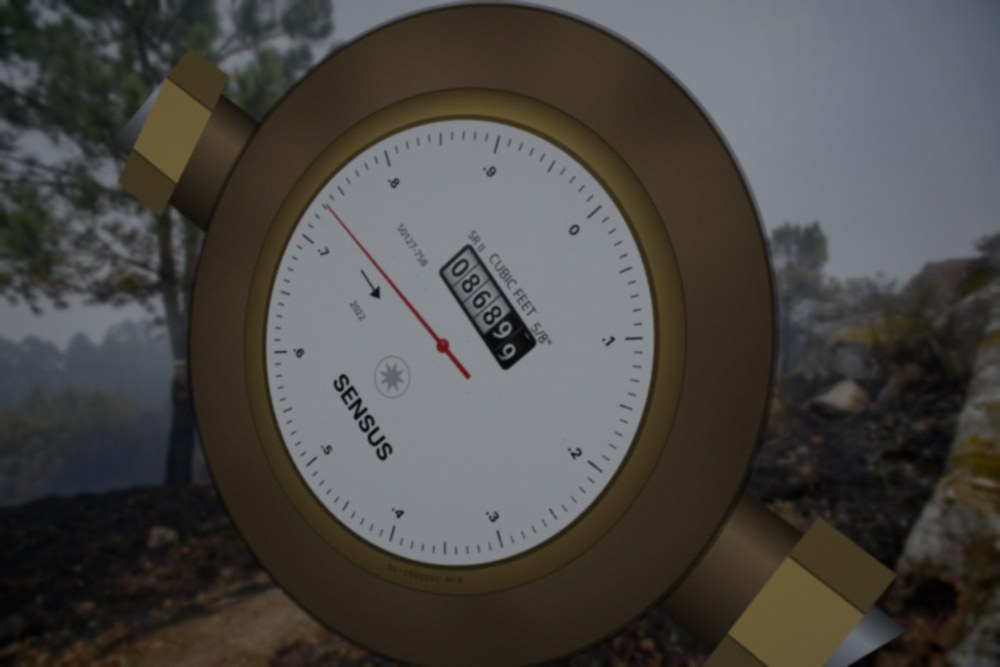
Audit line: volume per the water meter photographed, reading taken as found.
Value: 86898.73 ft³
